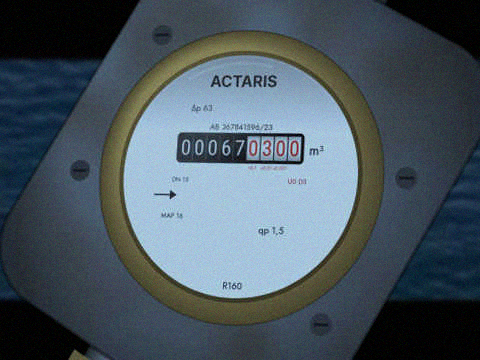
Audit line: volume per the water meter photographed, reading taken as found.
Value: 67.0300 m³
